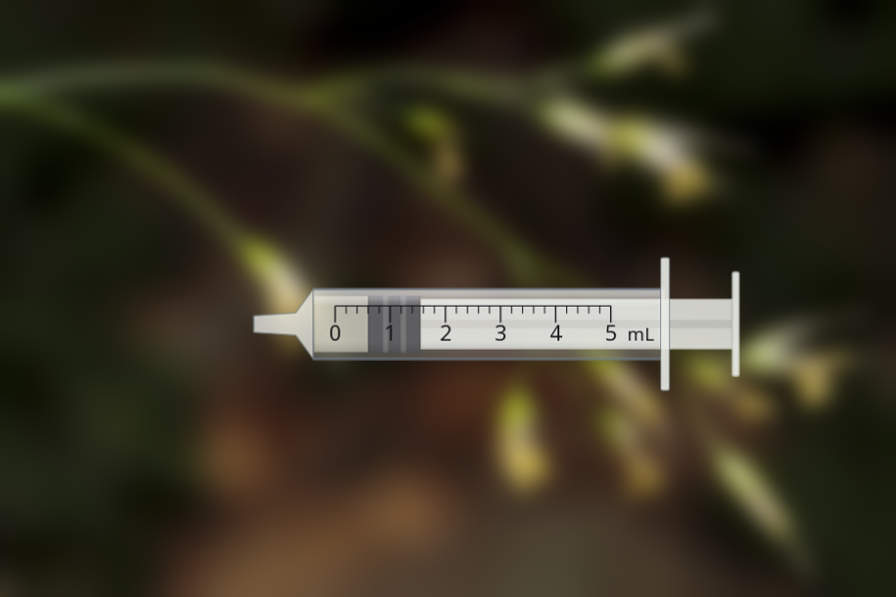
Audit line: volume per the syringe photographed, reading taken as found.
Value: 0.6 mL
